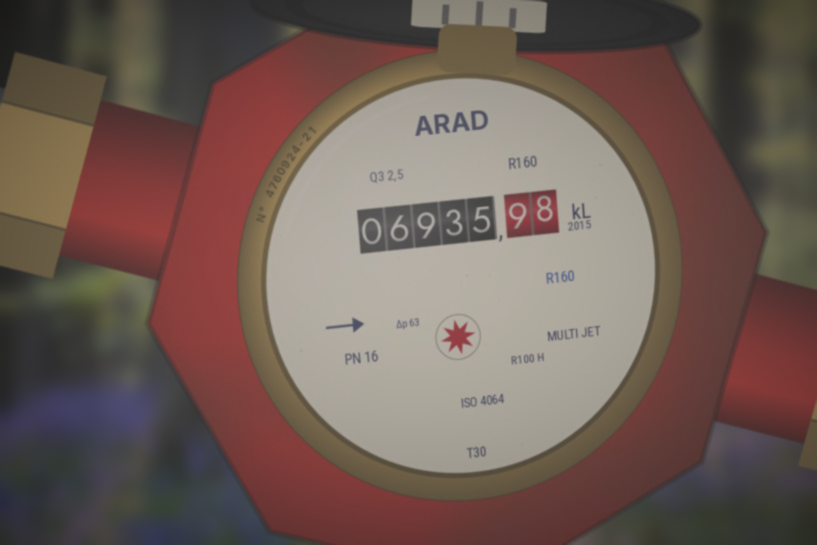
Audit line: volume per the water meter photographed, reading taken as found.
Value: 6935.98 kL
